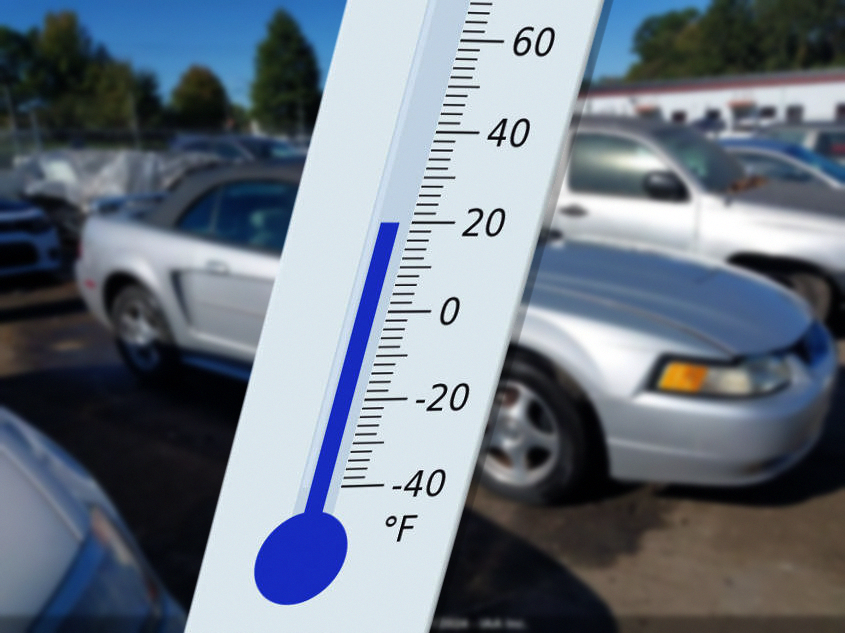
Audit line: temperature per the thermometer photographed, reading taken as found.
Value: 20 °F
